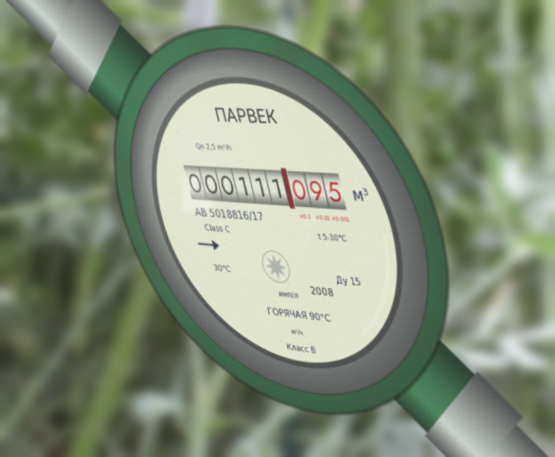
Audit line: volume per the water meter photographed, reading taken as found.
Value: 111.095 m³
